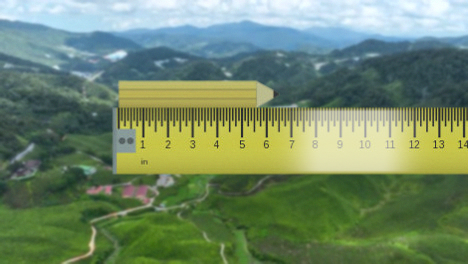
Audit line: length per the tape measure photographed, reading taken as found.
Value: 6.5 in
